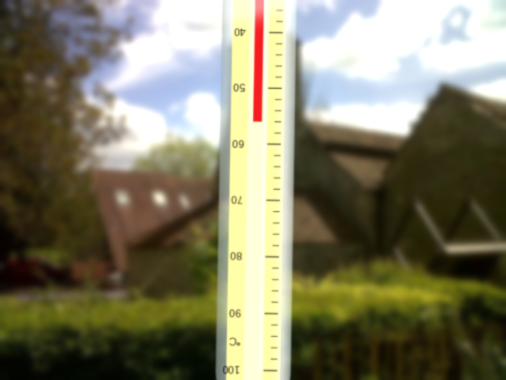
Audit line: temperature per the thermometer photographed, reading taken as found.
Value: 56 °C
